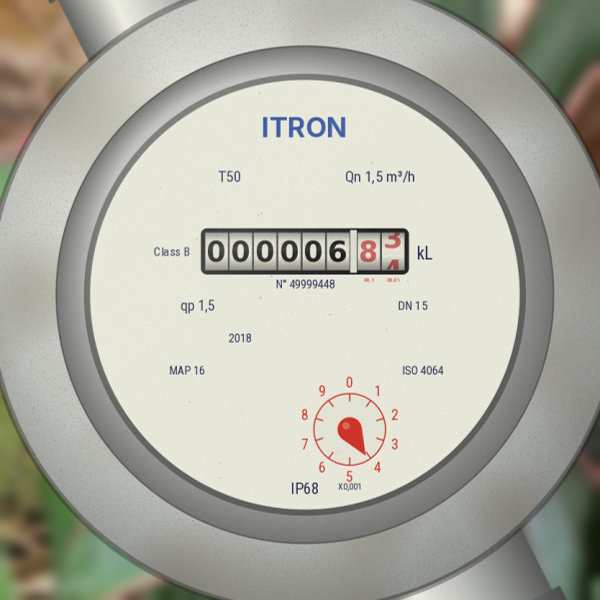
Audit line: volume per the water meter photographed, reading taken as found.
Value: 6.834 kL
